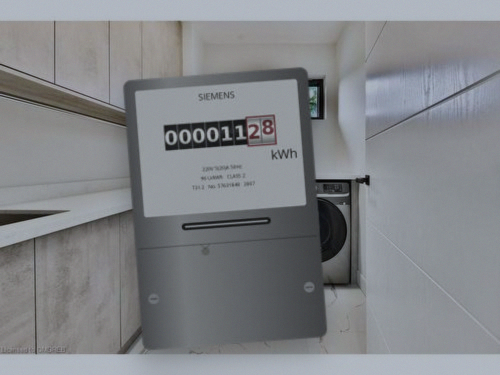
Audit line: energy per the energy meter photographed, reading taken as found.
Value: 11.28 kWh
